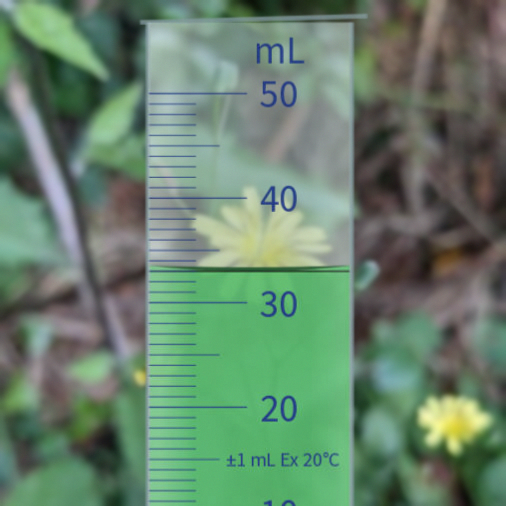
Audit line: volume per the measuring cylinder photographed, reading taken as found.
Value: 33 mL
